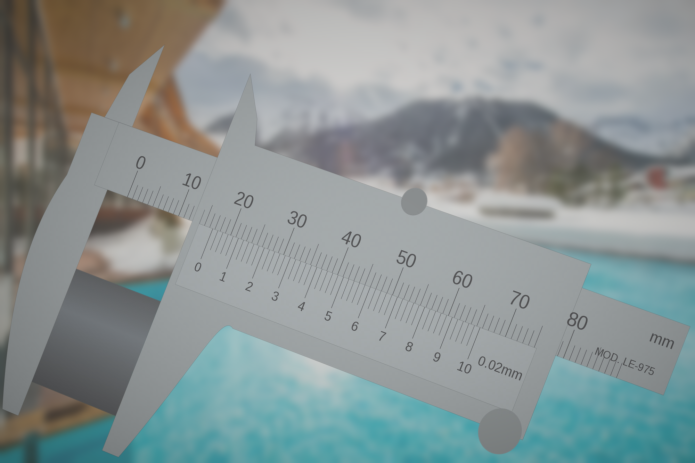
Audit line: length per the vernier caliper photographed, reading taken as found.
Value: 16.6 mm
